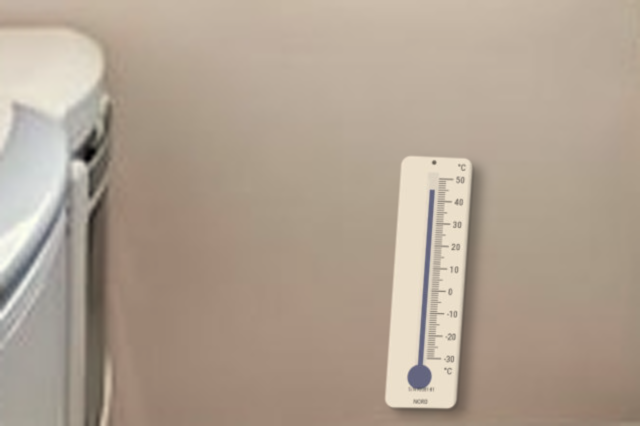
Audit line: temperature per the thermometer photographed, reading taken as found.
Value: 45 °C
